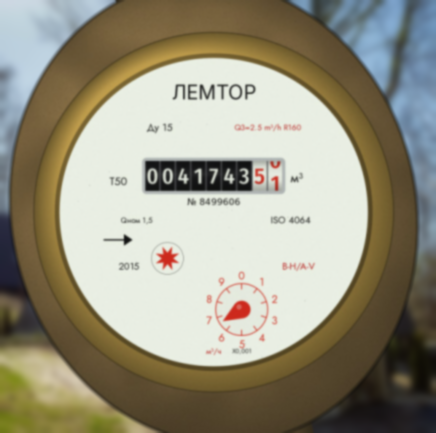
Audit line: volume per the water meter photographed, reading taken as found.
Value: 41743.506 m³
